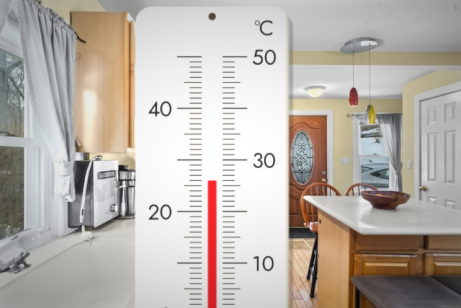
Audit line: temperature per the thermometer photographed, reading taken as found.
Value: 26 °C
